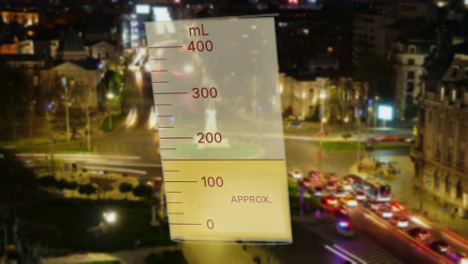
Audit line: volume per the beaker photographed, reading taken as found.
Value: 150 mL
